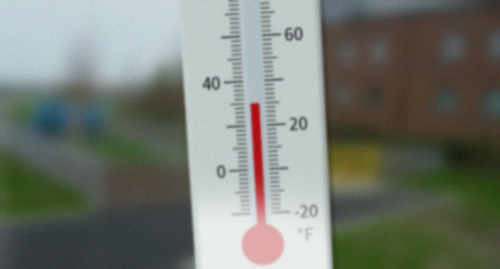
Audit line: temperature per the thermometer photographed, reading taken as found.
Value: 30 °F
